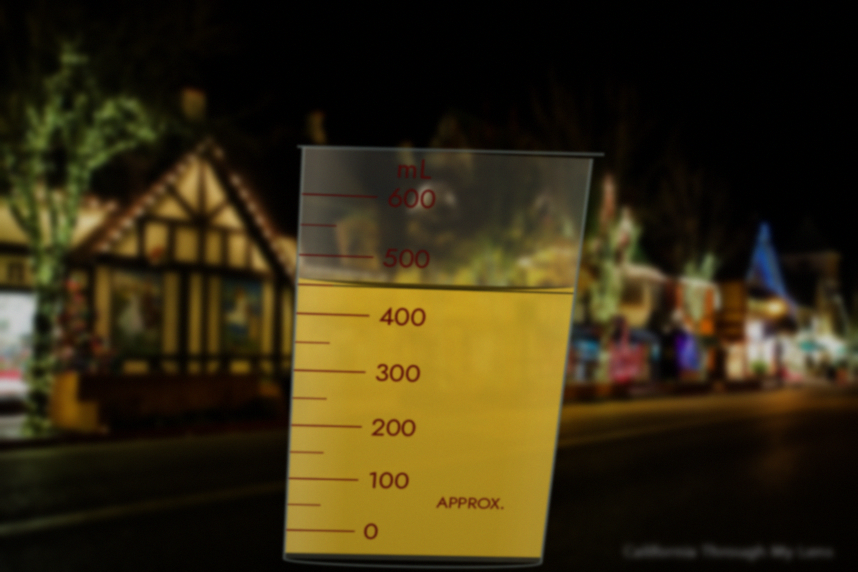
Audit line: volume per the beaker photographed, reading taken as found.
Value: 450 mL
